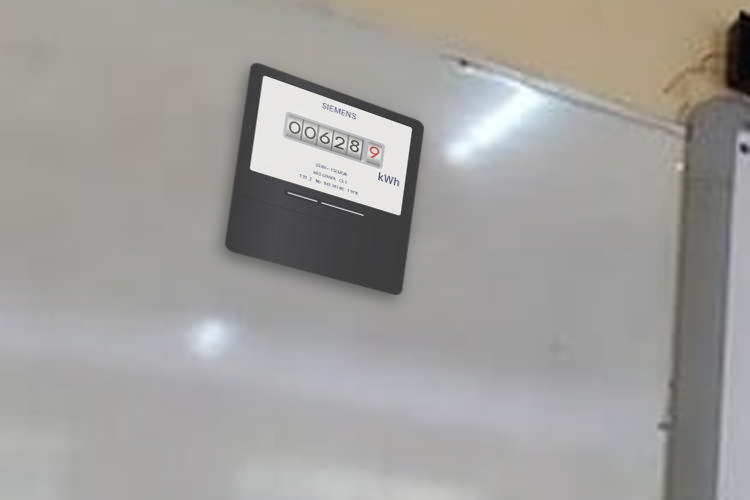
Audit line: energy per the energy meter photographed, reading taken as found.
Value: 628.9 kWh
